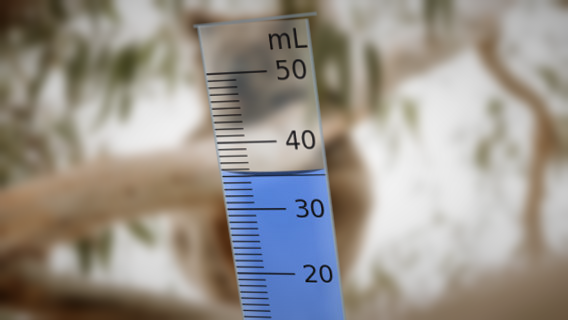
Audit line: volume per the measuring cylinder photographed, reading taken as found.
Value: 35 mL
